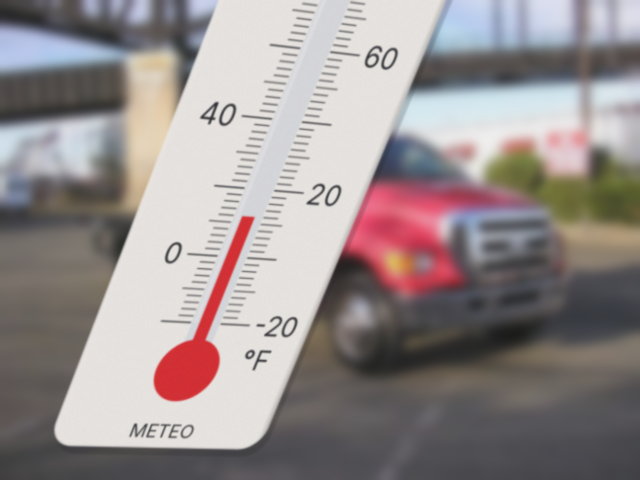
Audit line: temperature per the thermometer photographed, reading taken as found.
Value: 12 °F
